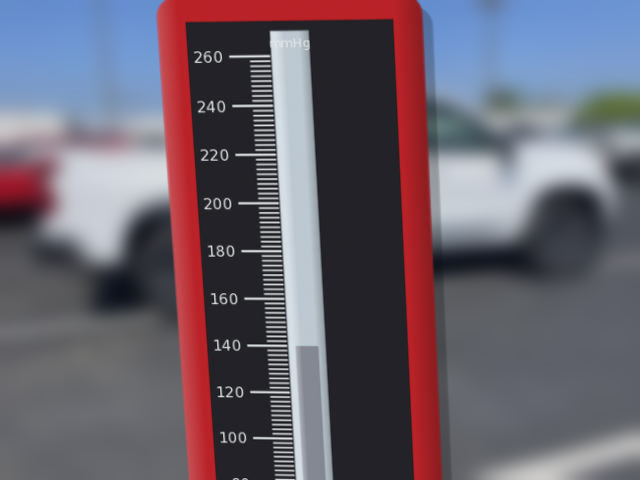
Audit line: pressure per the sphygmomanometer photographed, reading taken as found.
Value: 140 mmHg
